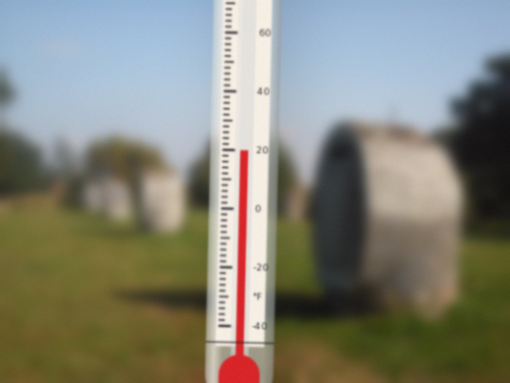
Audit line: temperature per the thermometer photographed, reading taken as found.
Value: 20 °F
